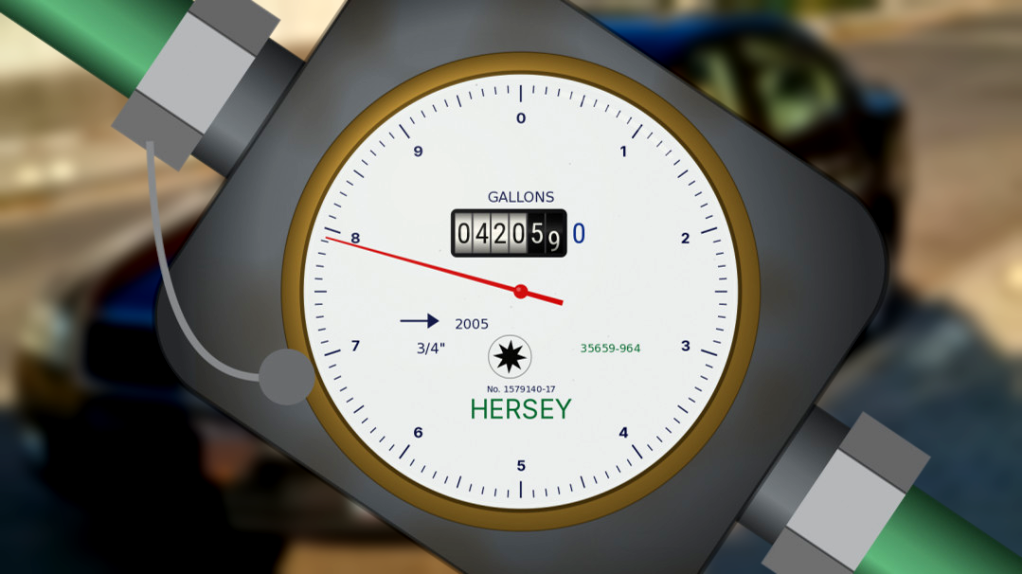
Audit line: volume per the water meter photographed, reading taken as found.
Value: 420587.9 gal
